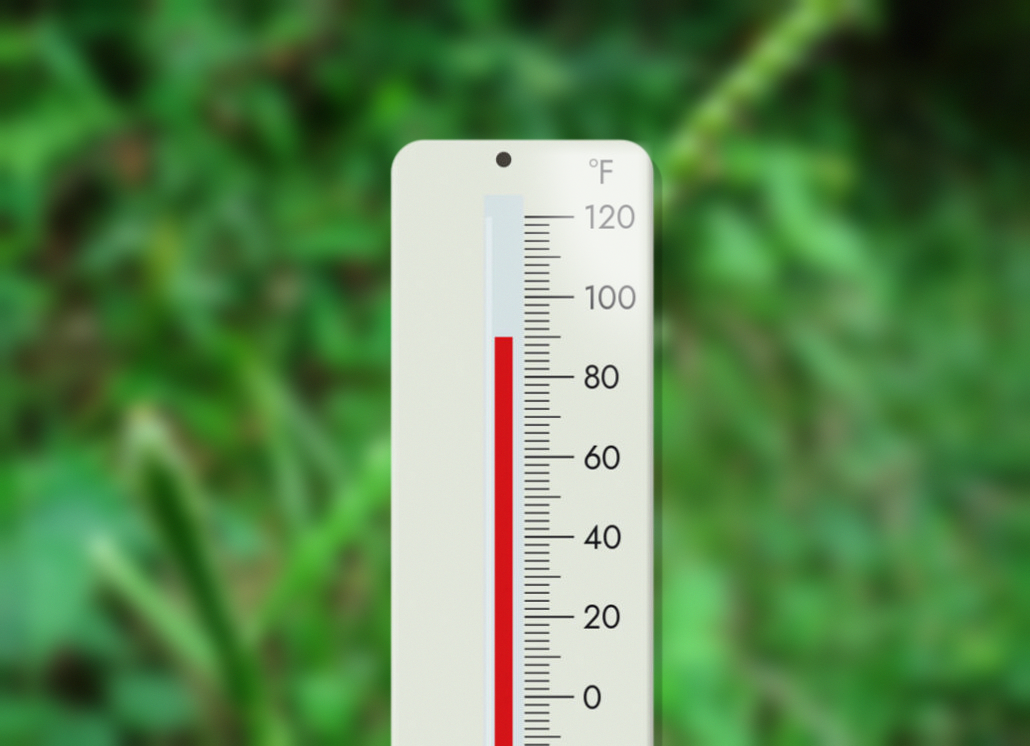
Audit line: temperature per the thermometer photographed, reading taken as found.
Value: 90 °F
